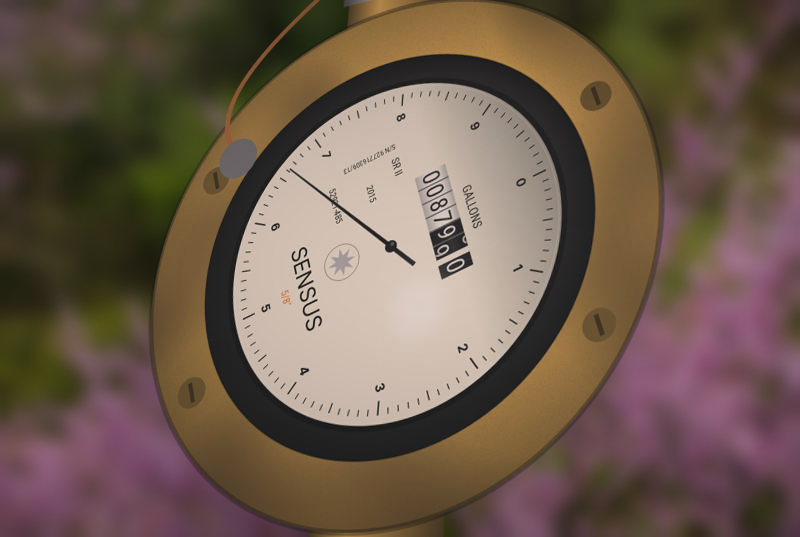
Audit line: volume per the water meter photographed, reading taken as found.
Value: 87986.6 gal
